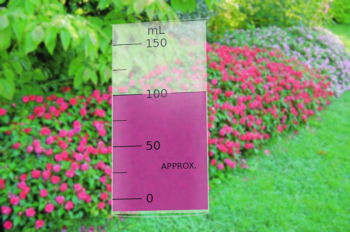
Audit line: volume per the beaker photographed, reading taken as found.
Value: 100 mL
